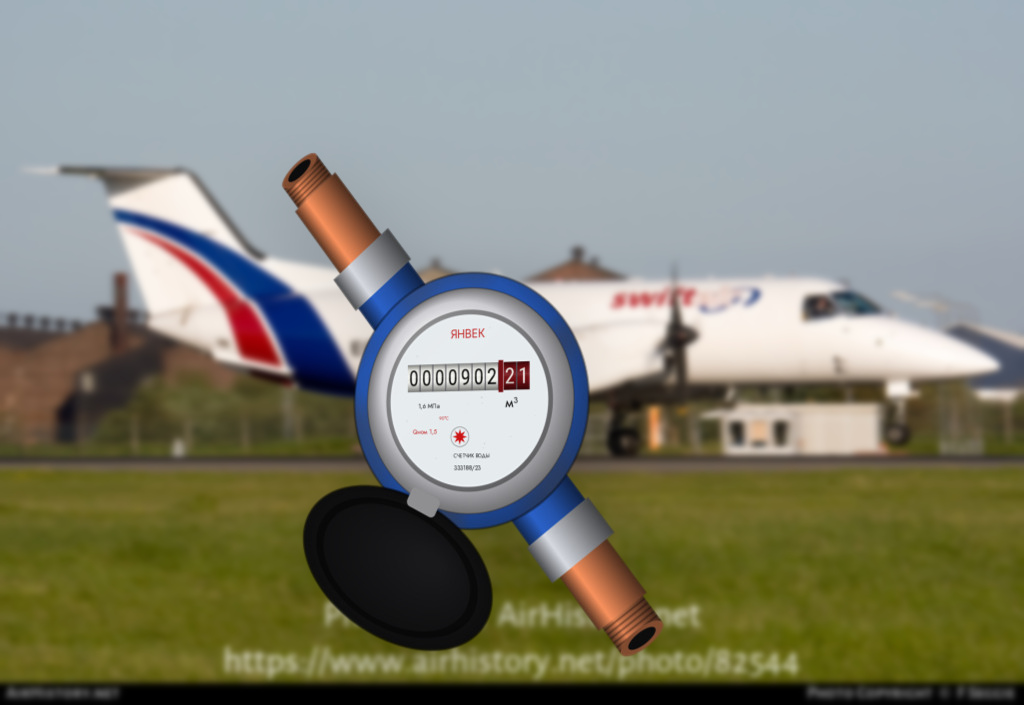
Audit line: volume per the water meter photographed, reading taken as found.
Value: 902.21 m³
